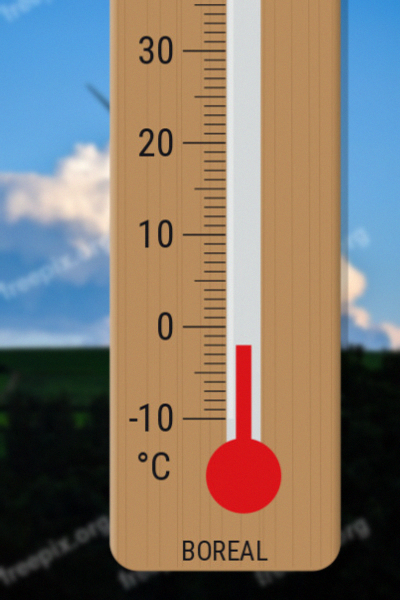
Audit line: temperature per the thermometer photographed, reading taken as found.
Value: -2 °C
